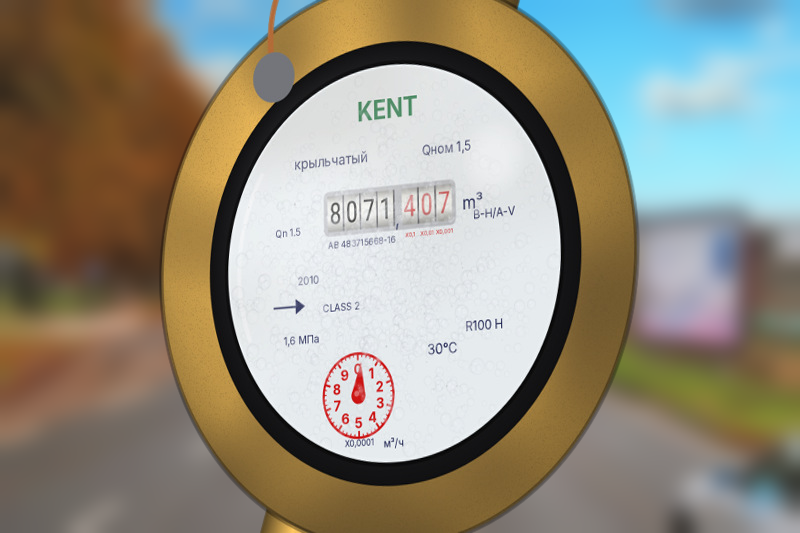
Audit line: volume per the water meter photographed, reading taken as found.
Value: 8071.4070 m³
